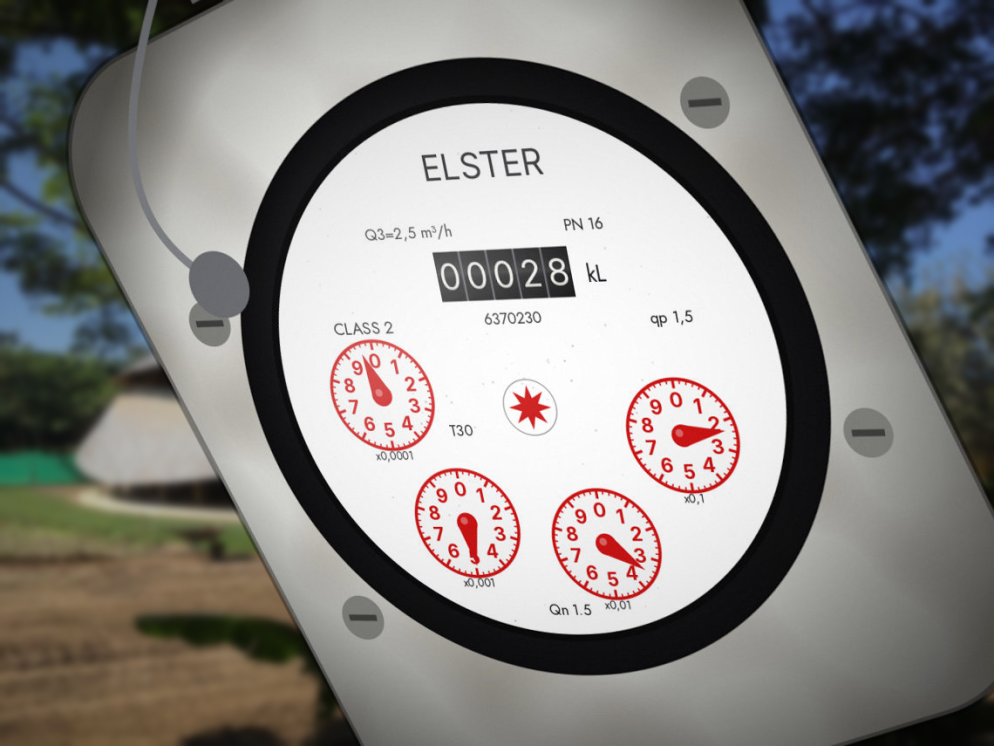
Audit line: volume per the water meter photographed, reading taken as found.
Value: 28.2349 kL
